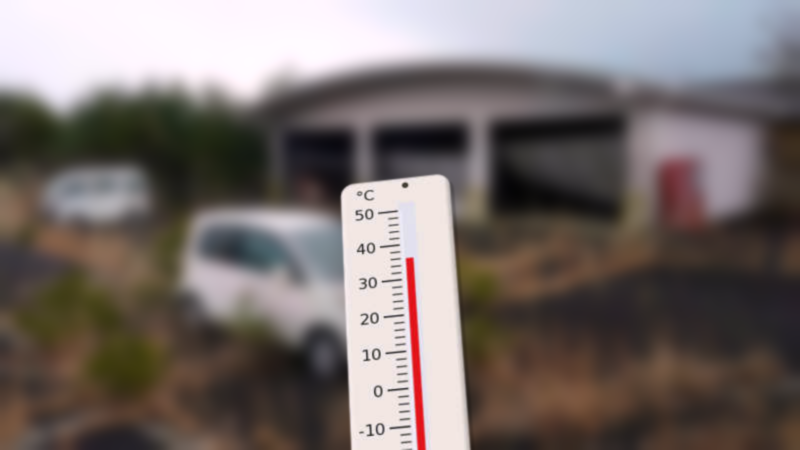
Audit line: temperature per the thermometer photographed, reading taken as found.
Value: 36 °C
